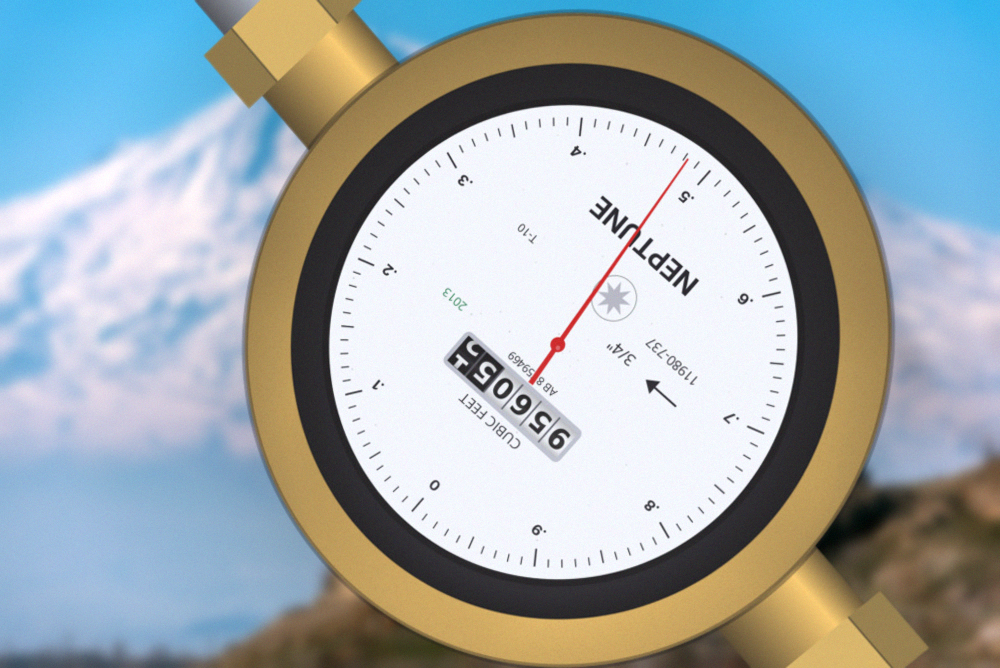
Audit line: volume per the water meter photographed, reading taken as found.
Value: 956051.48 ft³
